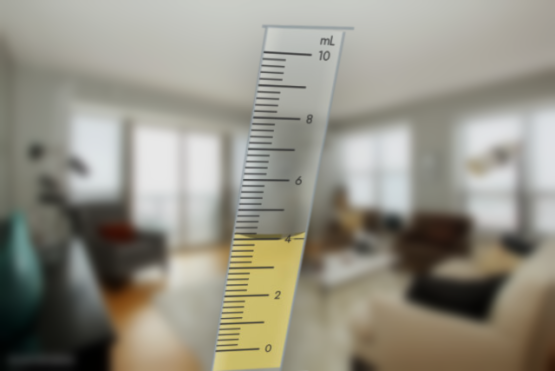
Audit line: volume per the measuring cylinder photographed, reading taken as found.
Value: 4 mL
